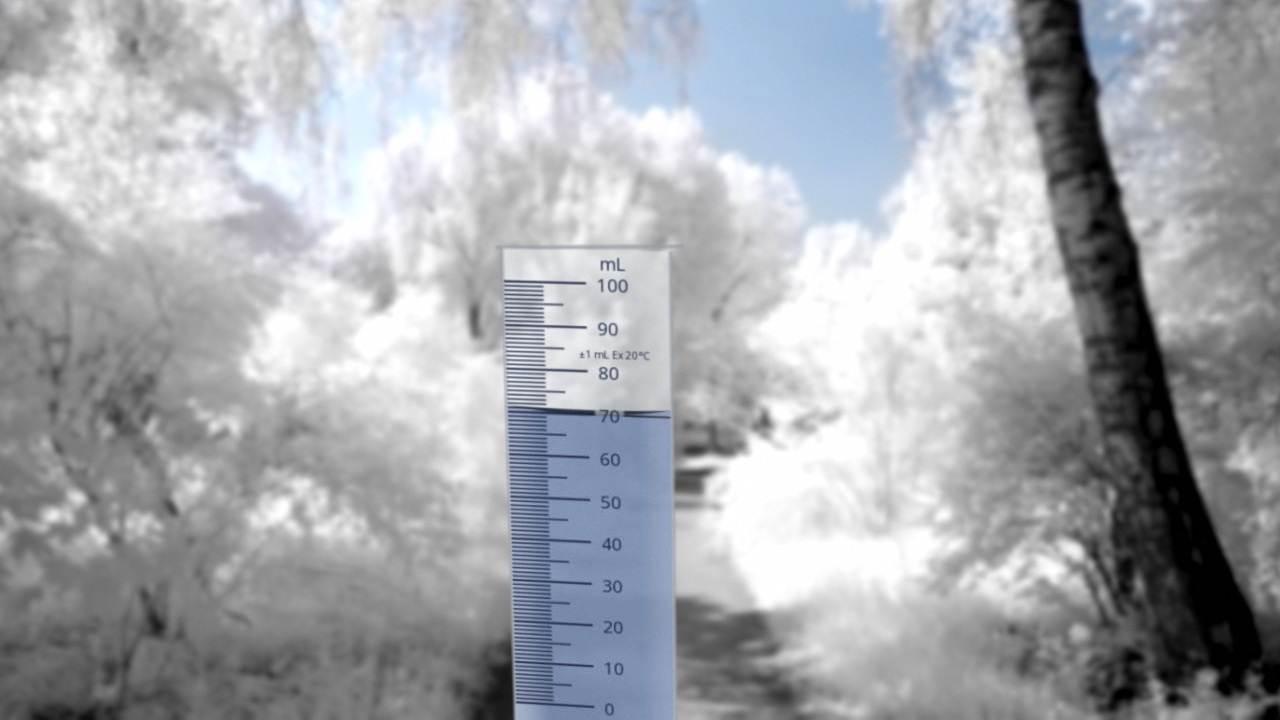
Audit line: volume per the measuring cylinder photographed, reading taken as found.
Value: 70 mL
